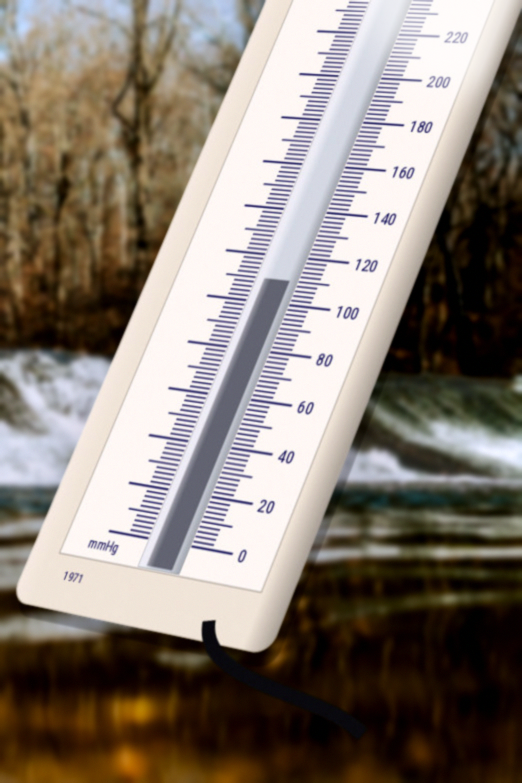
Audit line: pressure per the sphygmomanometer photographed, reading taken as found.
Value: 110 mmHg
